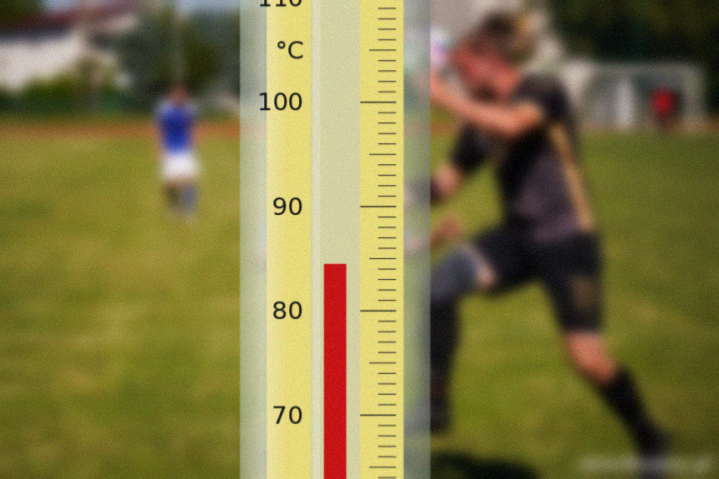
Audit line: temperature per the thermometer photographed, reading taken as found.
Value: 84.5 °C
